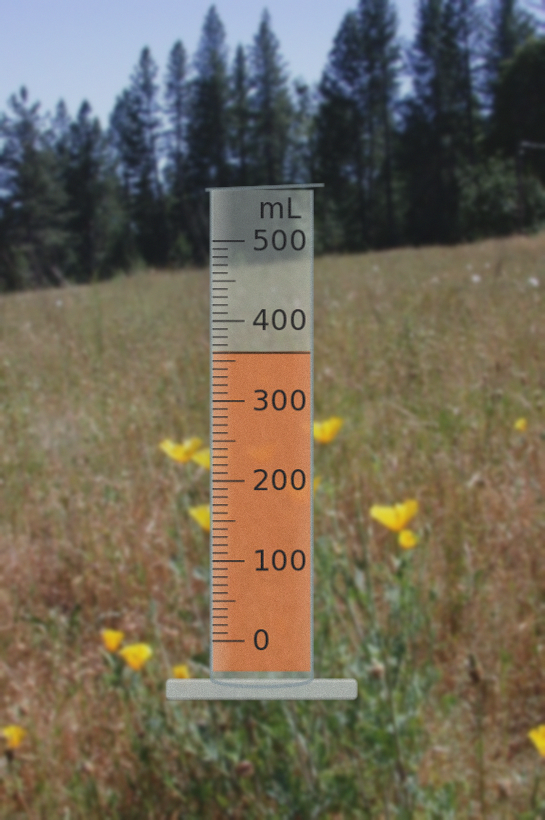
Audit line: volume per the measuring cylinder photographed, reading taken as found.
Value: 360 mL
